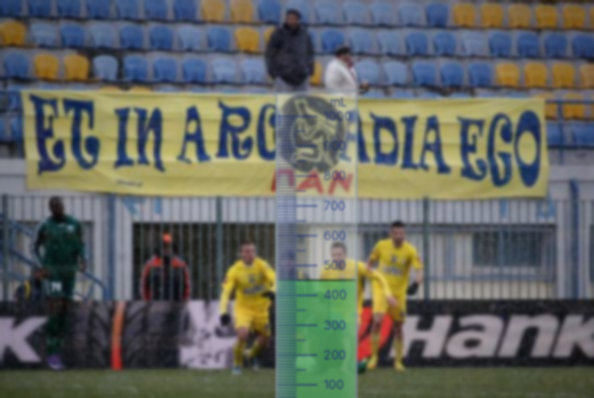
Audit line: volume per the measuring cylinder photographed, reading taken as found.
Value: 450 mL
